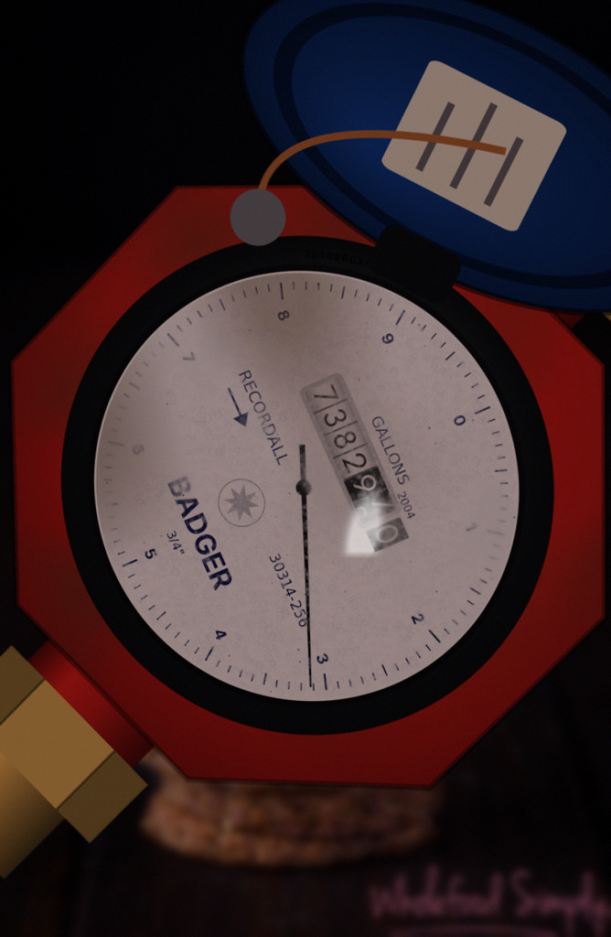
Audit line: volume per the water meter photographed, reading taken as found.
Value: 7382973.1 gal
